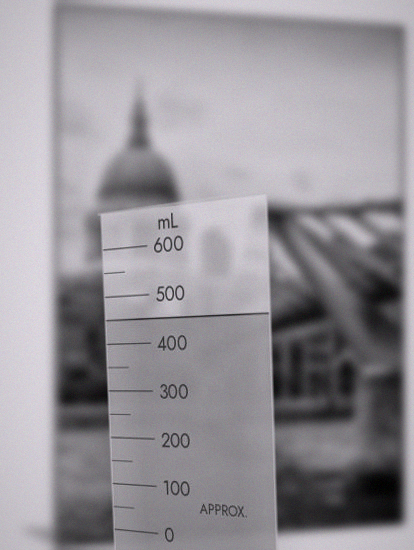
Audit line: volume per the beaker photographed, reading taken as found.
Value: 450 mL
